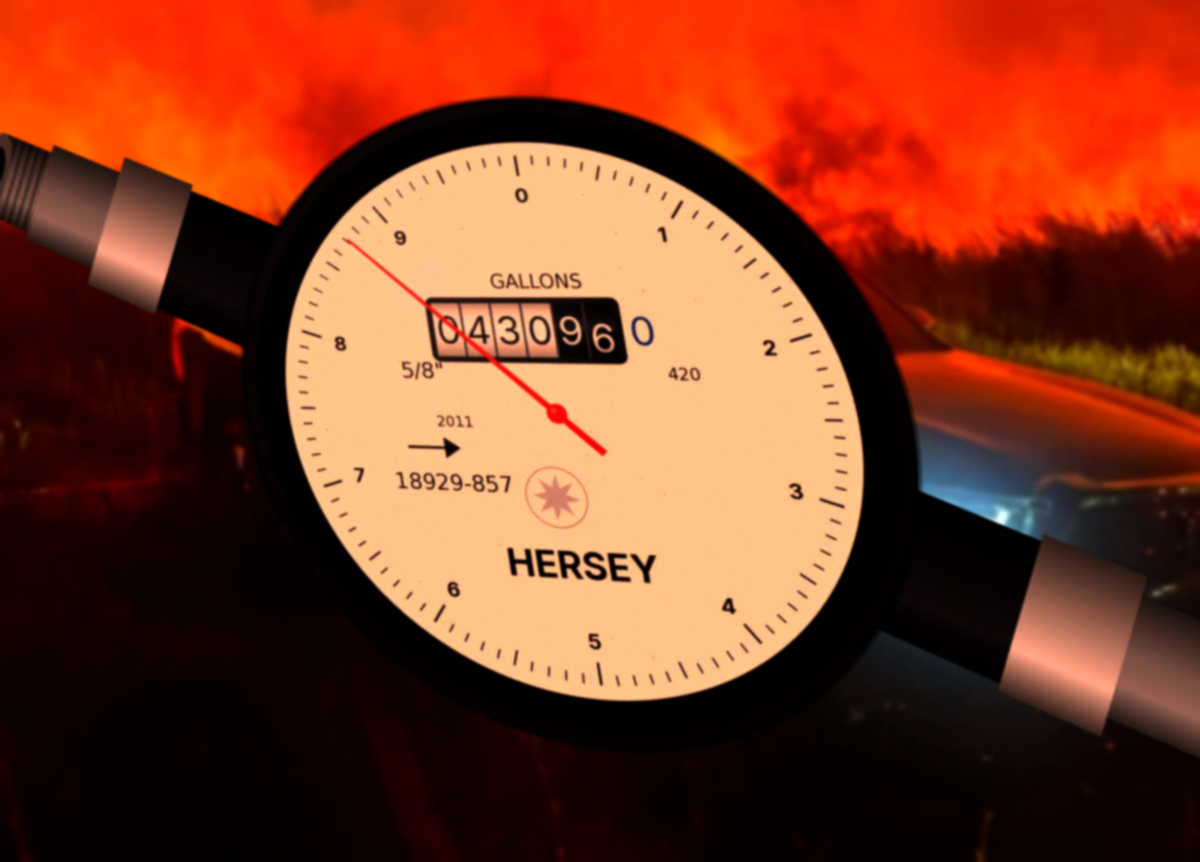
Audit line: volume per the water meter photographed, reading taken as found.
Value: 430958.7 gal
